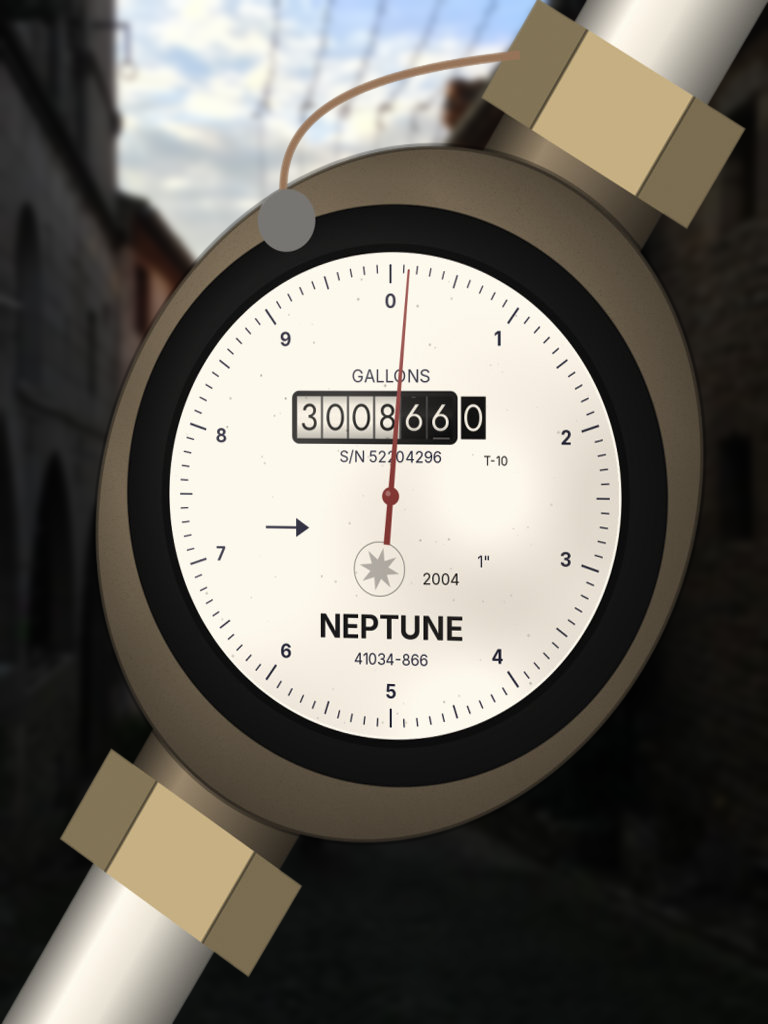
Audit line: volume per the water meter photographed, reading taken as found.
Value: 3008660.1 gal
